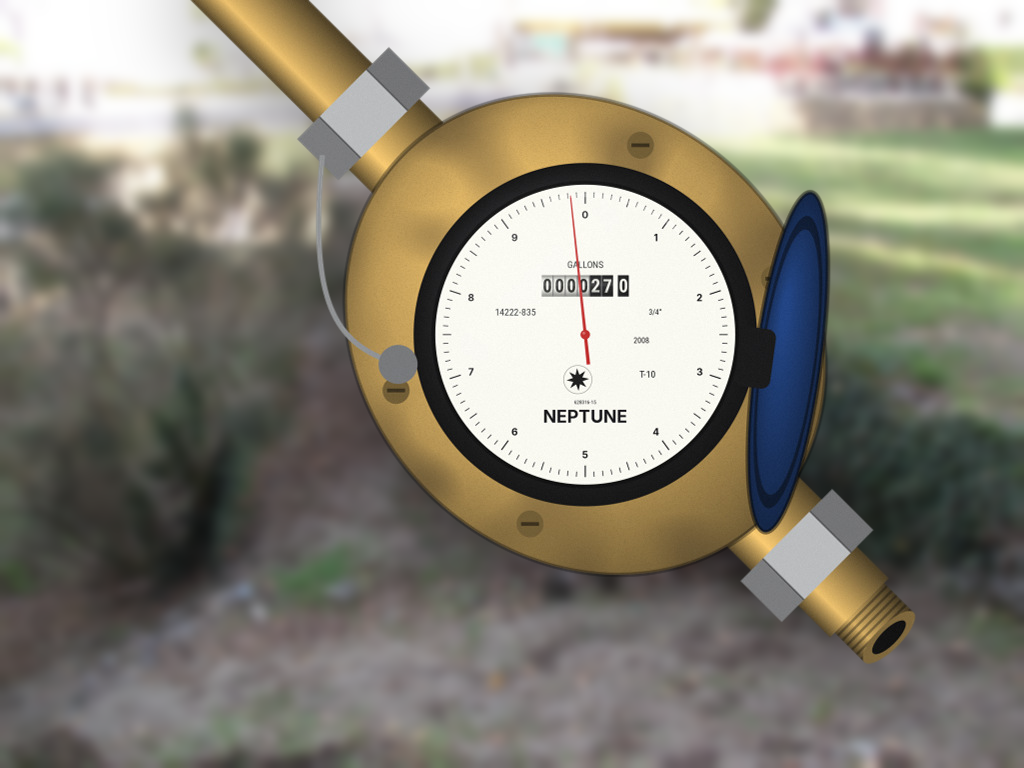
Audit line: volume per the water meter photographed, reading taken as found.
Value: 269.8 gal
